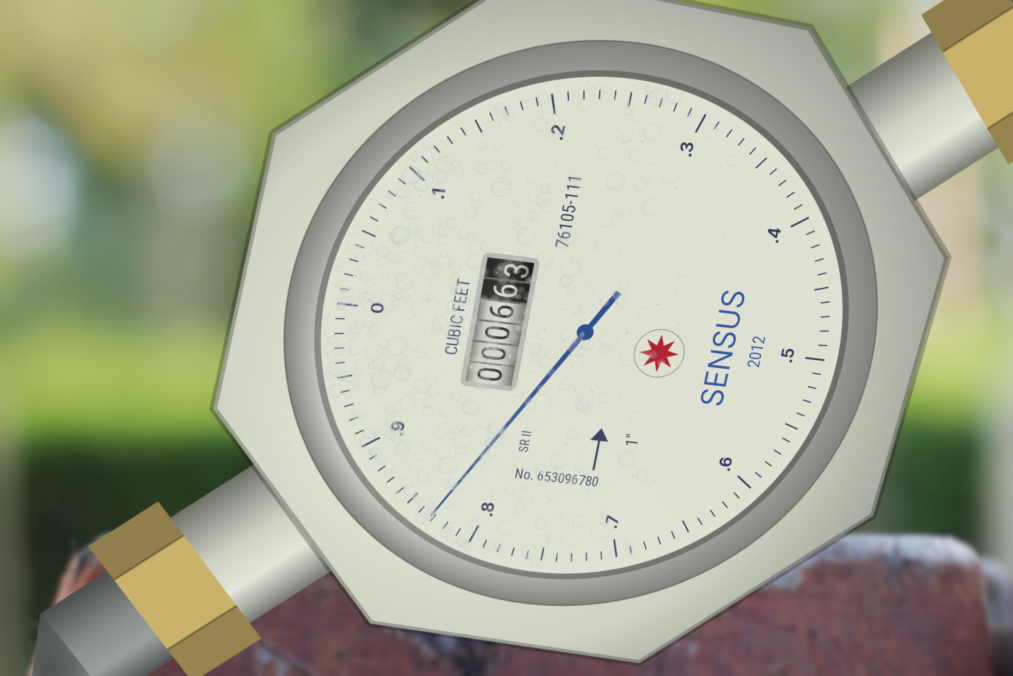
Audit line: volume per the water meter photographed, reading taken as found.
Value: 662.83 ft³
